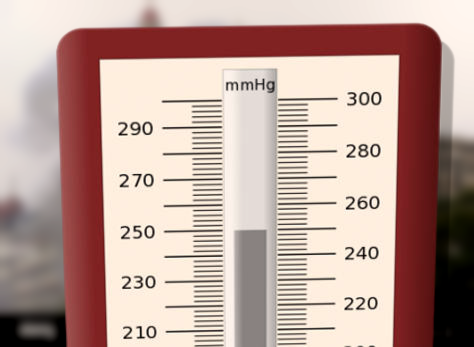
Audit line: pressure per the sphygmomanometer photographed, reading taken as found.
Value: 250 mmHg
